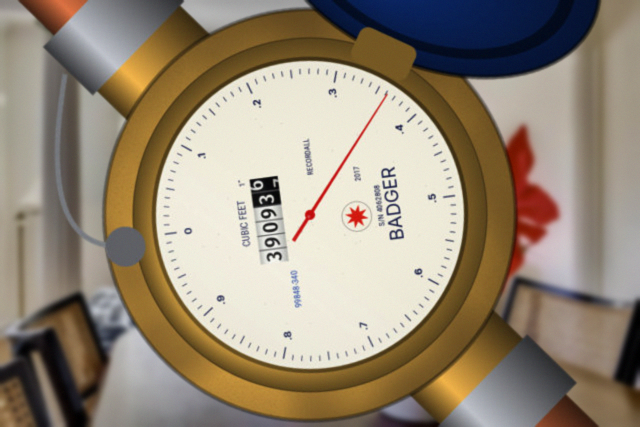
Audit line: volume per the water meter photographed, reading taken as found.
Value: 390936.36 ft³
